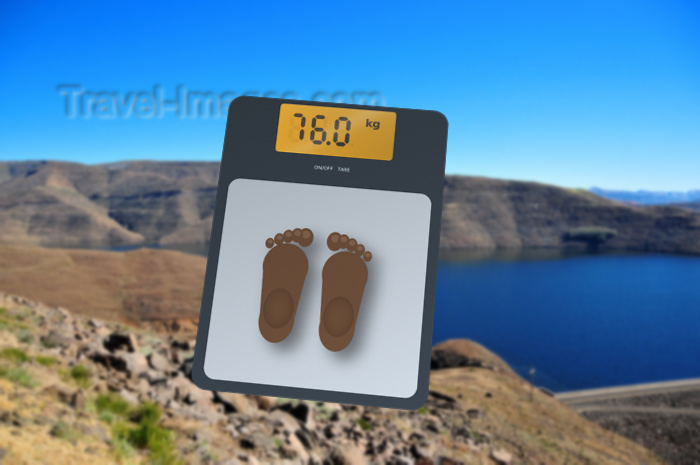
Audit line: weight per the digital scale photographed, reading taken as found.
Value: 76.0 kg
